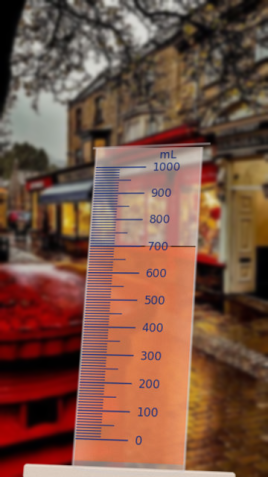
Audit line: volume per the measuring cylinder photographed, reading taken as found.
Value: 700 mL
